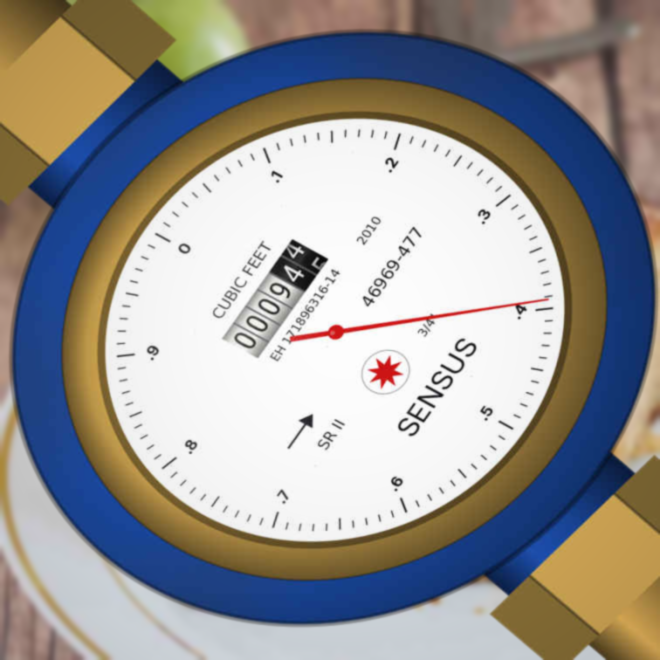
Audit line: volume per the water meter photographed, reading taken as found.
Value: 944.39 ft³
